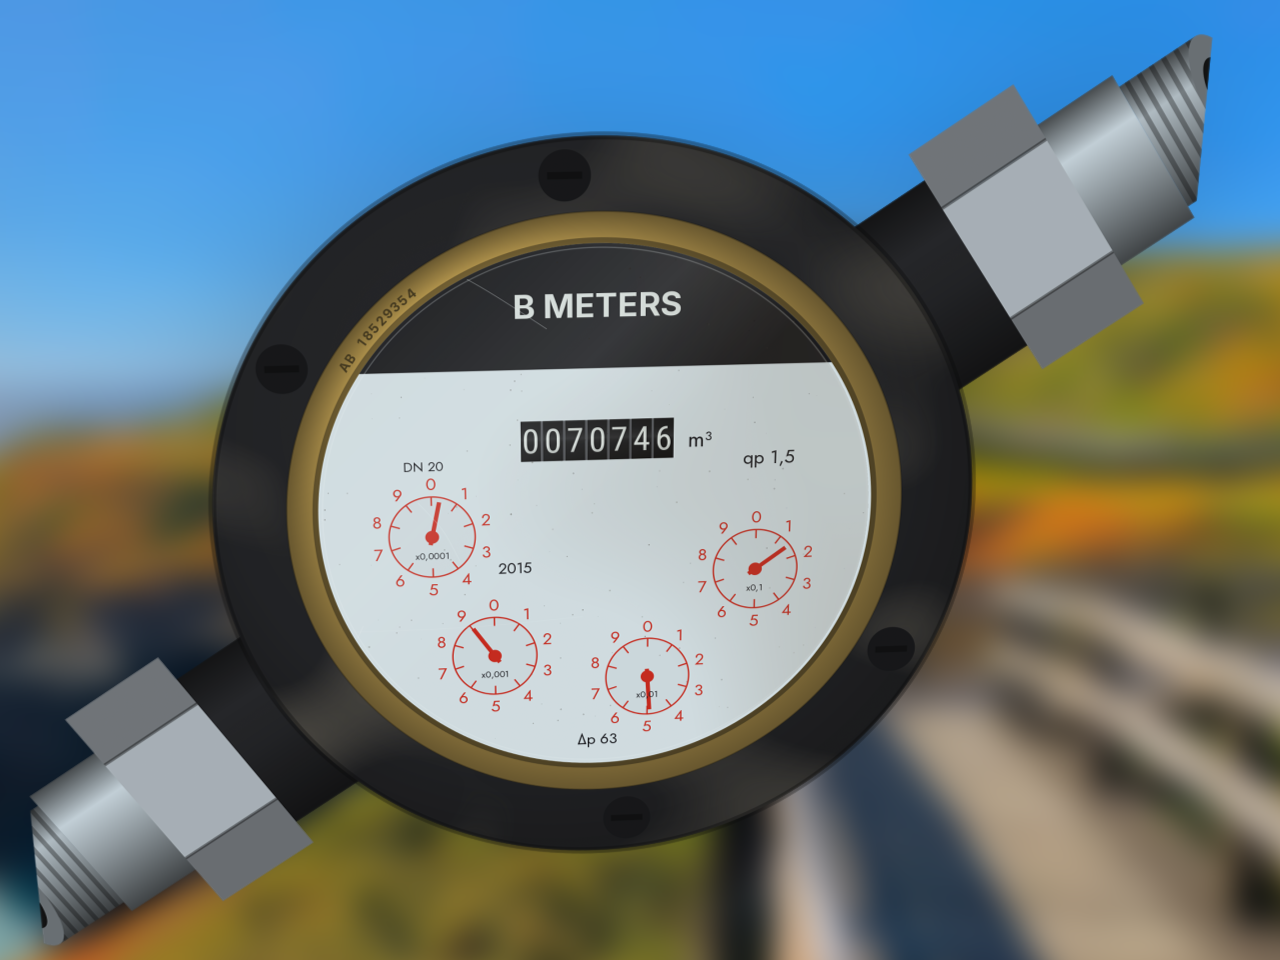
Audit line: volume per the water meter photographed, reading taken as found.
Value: 70746.1490 m³
